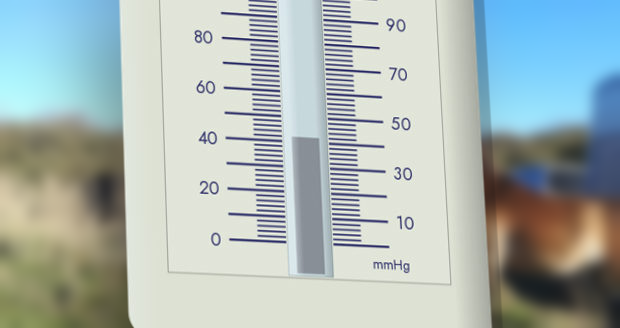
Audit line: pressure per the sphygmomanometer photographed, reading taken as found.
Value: 42 mmHg
